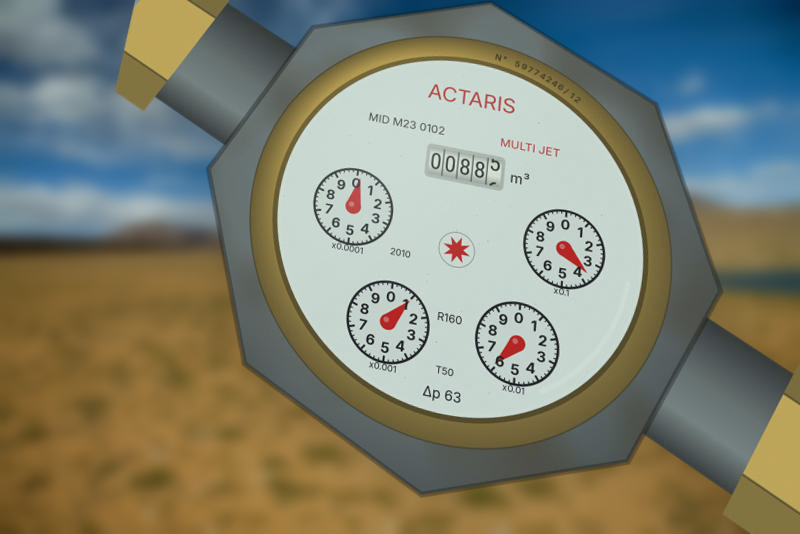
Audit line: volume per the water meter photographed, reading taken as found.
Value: 885.3610 m³
